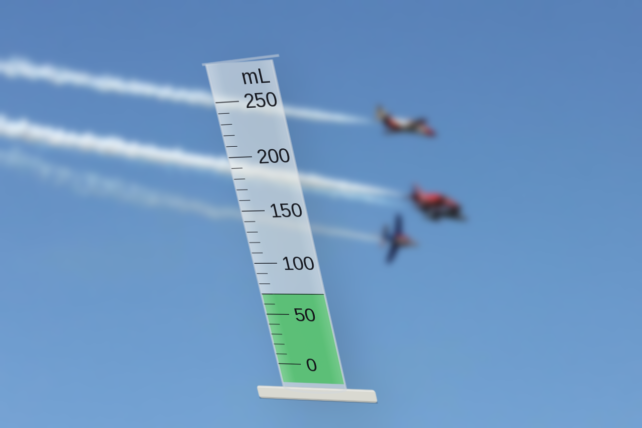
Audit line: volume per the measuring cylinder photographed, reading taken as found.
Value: 70 mL
